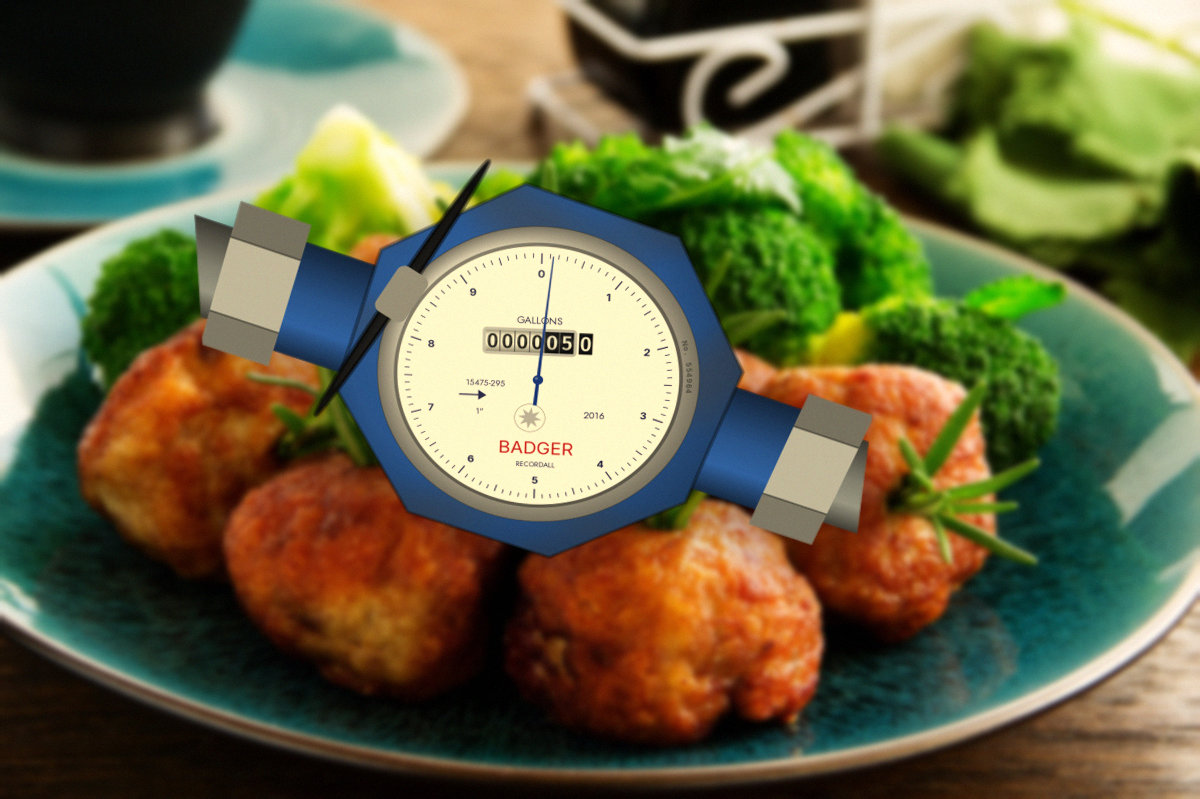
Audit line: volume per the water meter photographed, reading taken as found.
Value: 50.1 gal
